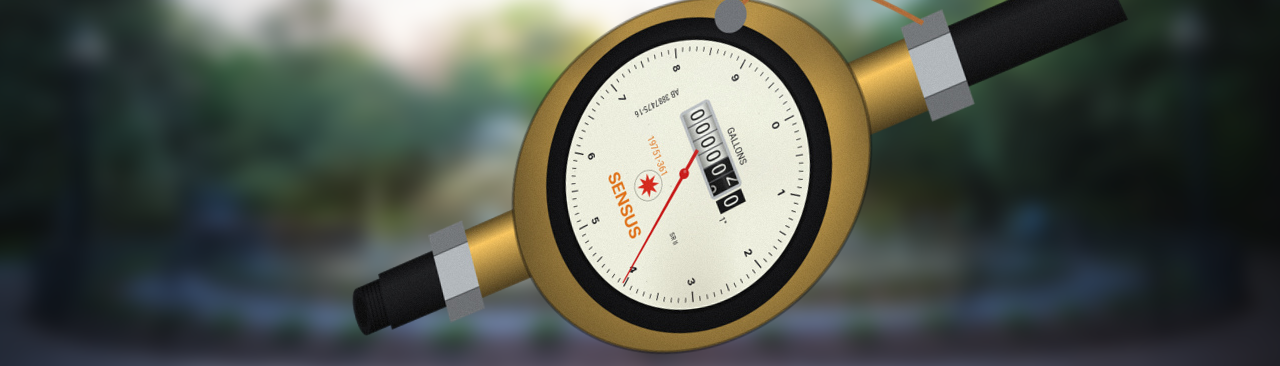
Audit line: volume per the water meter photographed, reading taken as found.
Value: 24.0 gal
